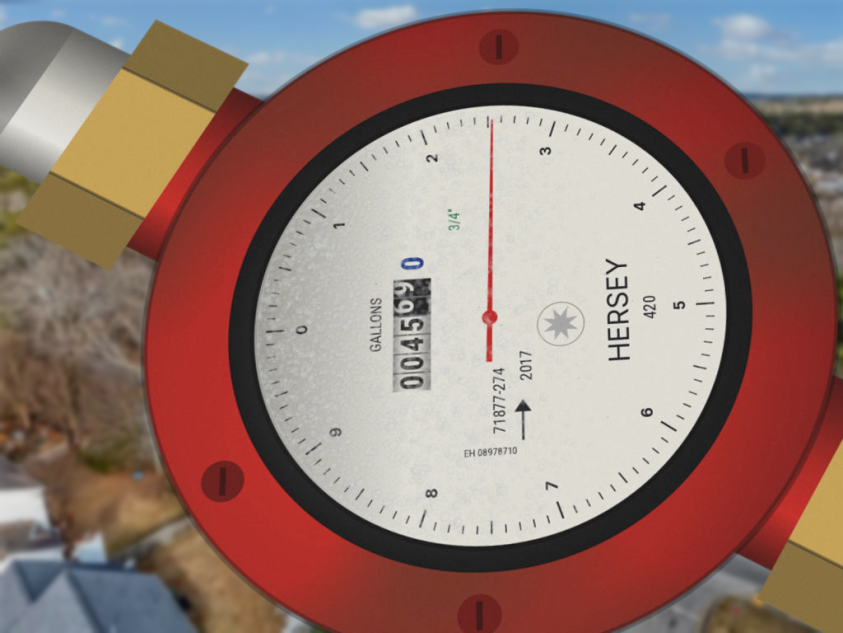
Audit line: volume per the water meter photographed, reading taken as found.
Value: 45692.5 gal
